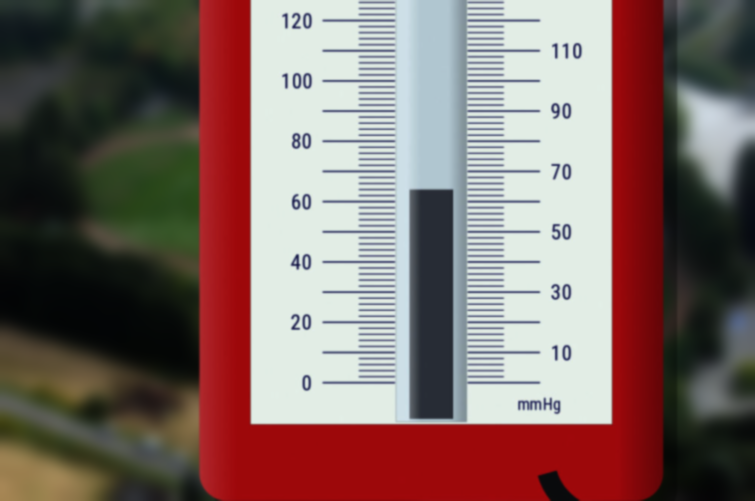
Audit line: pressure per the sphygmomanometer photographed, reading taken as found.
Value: 64 mmHg
